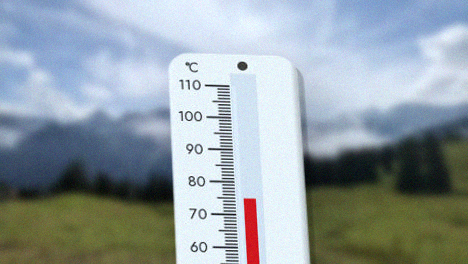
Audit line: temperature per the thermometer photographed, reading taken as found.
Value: 75 °C
